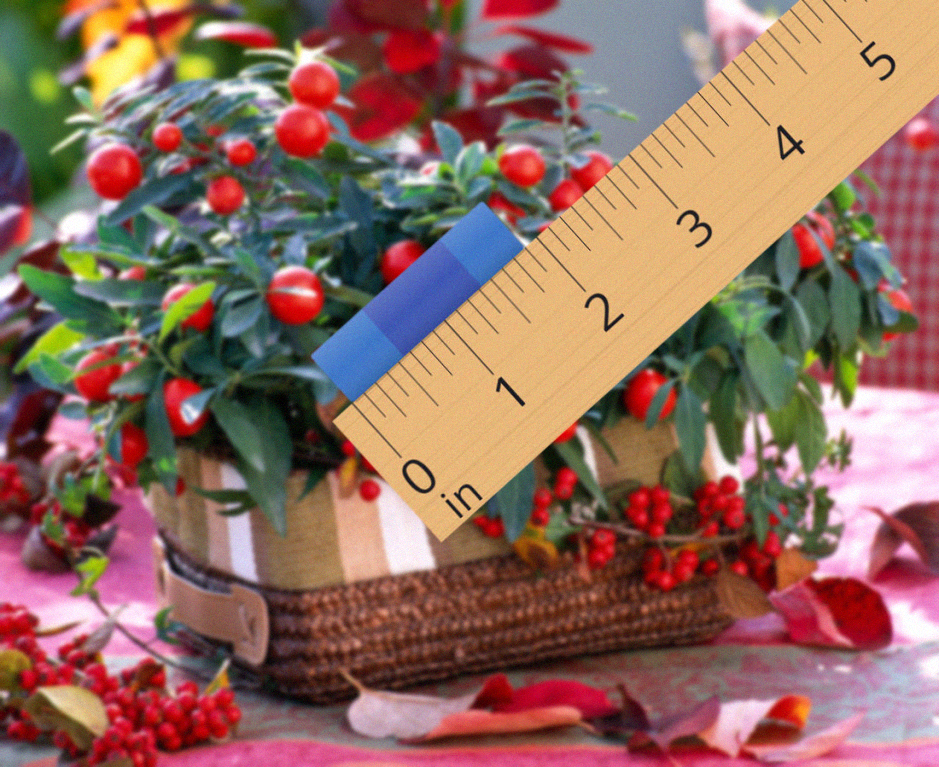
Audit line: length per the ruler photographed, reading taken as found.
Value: 1.875 in
